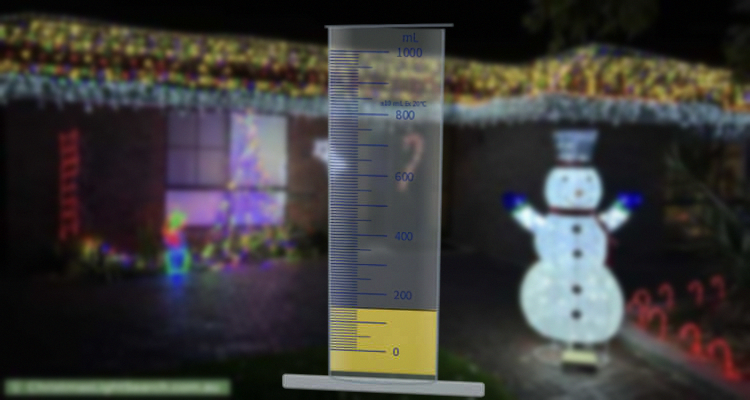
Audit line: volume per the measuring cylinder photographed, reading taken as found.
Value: 150 mL
